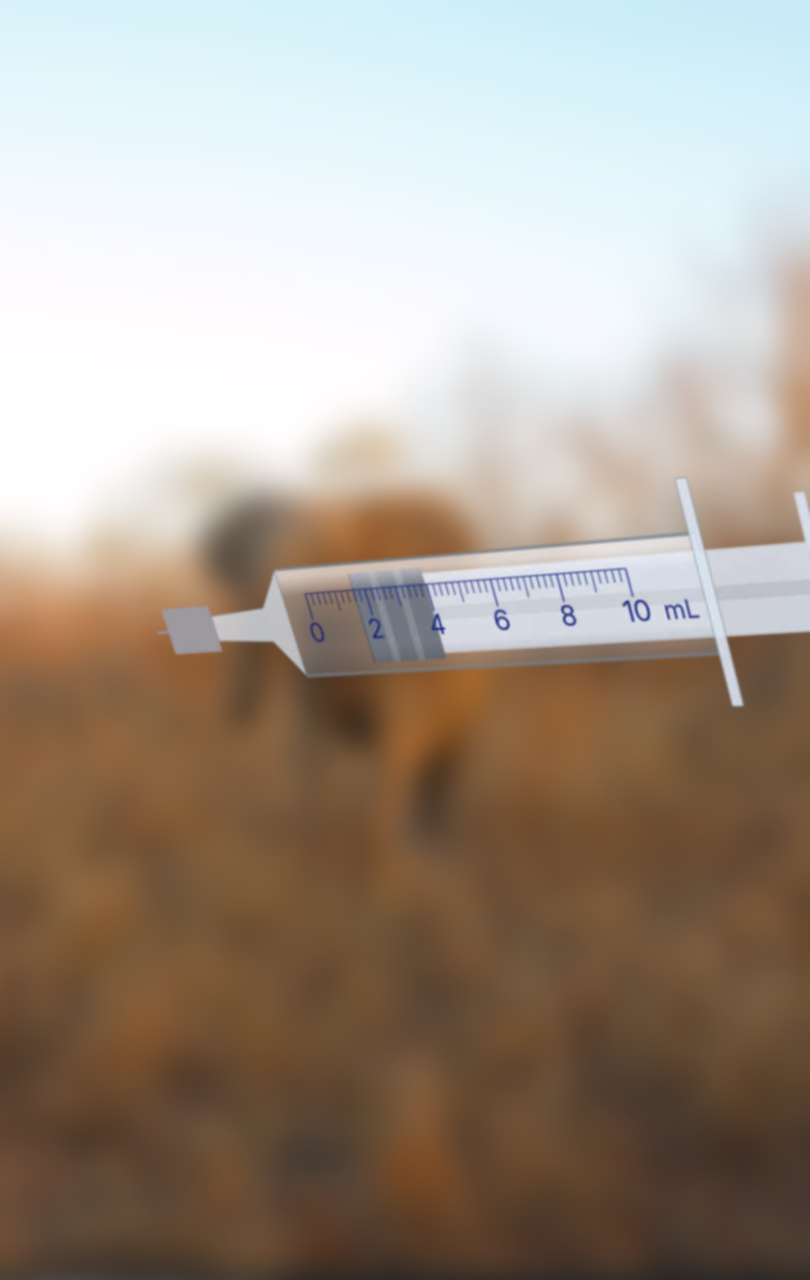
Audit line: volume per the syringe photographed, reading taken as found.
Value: 1.6 mL
